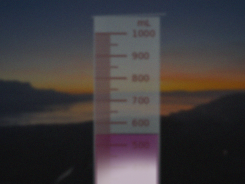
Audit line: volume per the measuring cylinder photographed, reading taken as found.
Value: 550 mL
